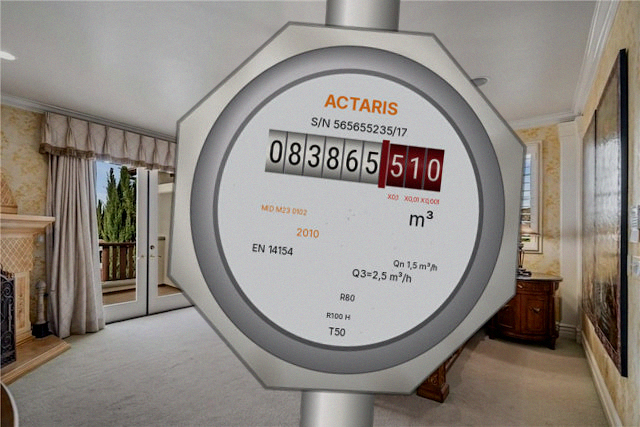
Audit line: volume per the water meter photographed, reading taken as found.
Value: 83865.510 m³
